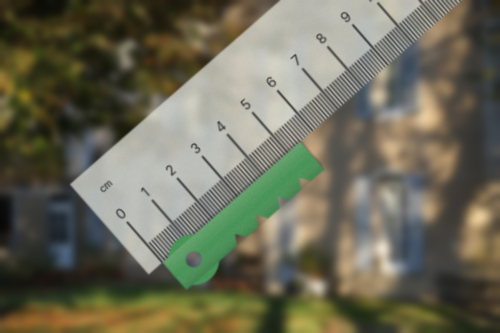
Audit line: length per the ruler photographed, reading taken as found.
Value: 5.5 cm
